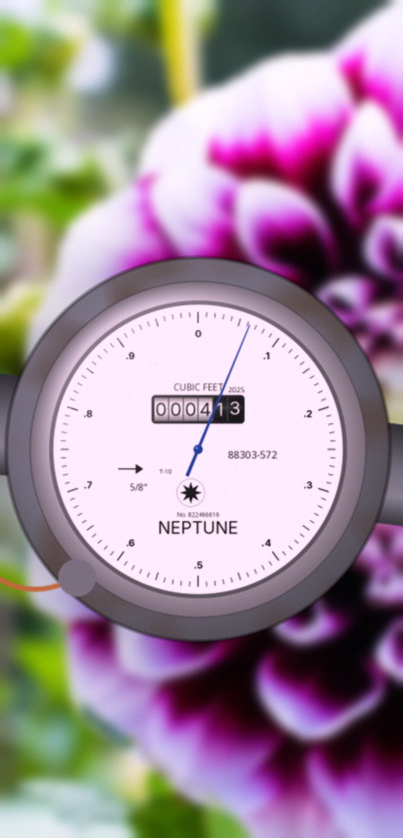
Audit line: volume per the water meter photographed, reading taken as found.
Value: 413.06 ft³
